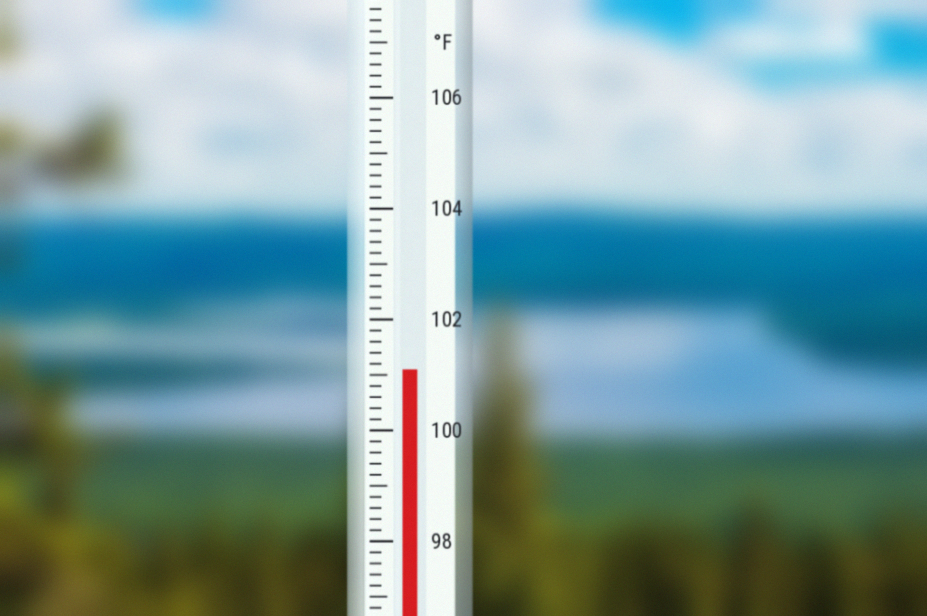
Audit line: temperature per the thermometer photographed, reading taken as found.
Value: 101.1 °F
